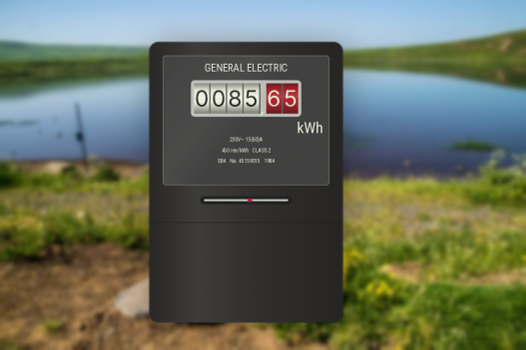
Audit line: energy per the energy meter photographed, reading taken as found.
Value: 85.65 kWh
